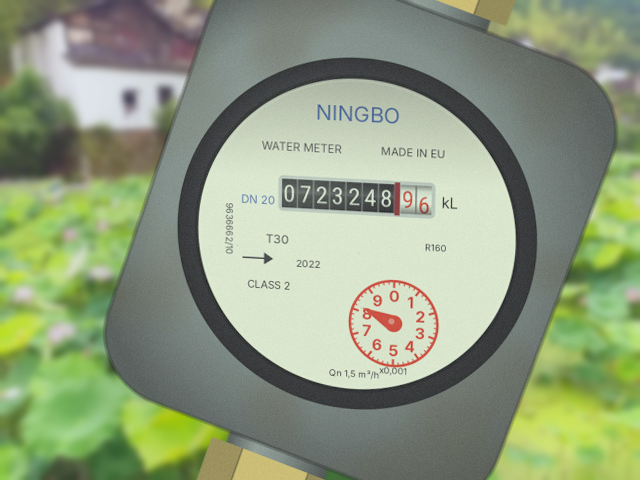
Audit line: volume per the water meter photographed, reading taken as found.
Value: 723248.958 kL
